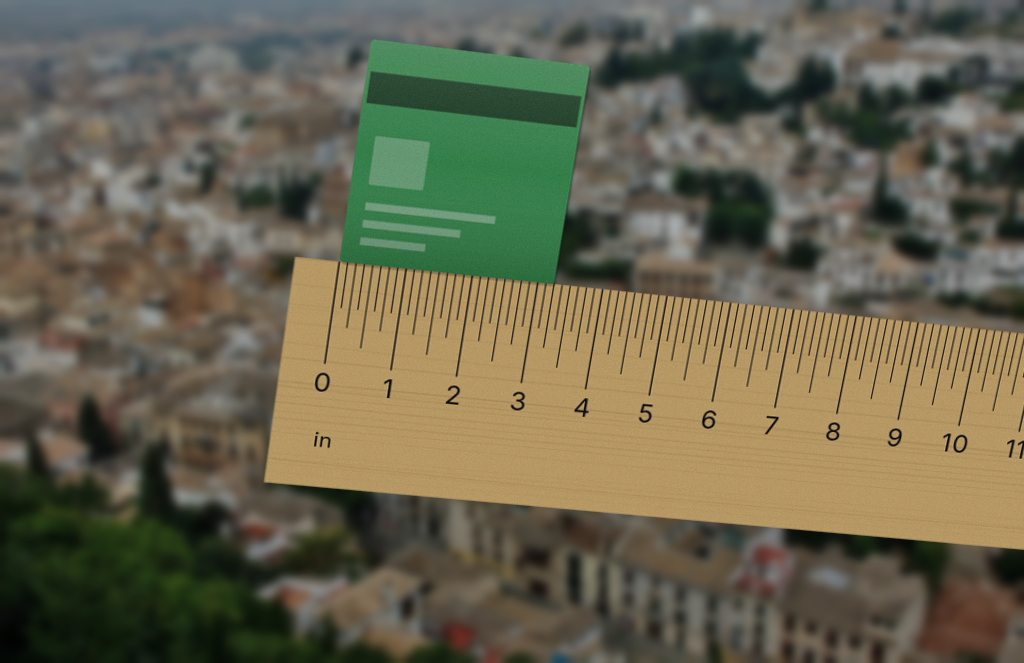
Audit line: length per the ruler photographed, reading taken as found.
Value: 3.25 in
